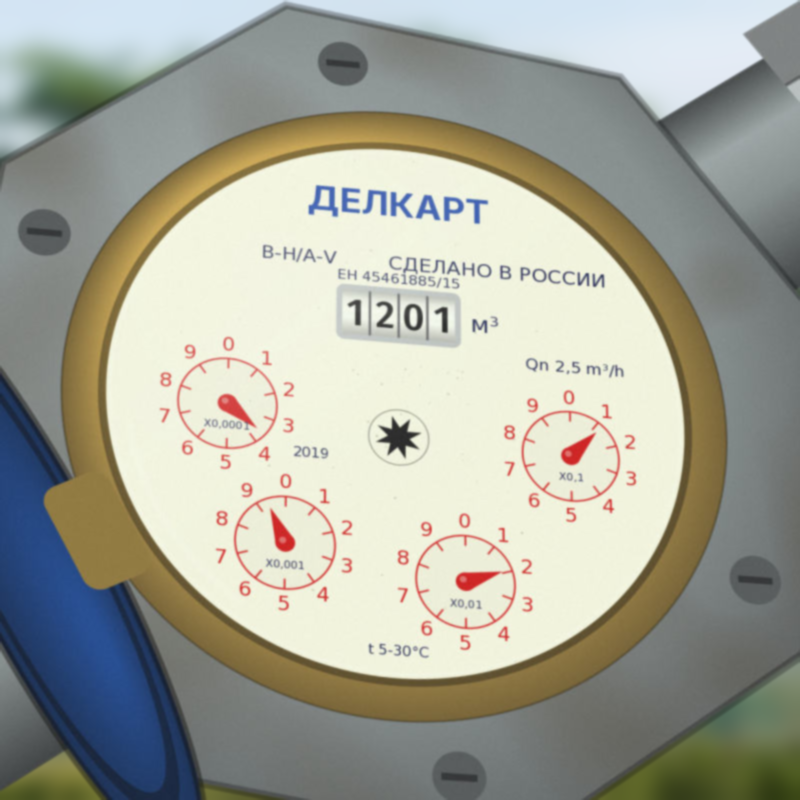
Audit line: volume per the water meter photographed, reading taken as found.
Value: 1201.1193 m³
